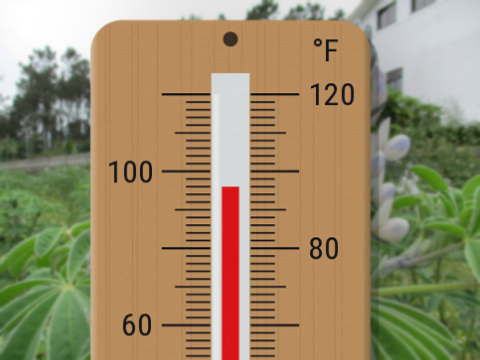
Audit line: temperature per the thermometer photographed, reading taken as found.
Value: 96 °F
